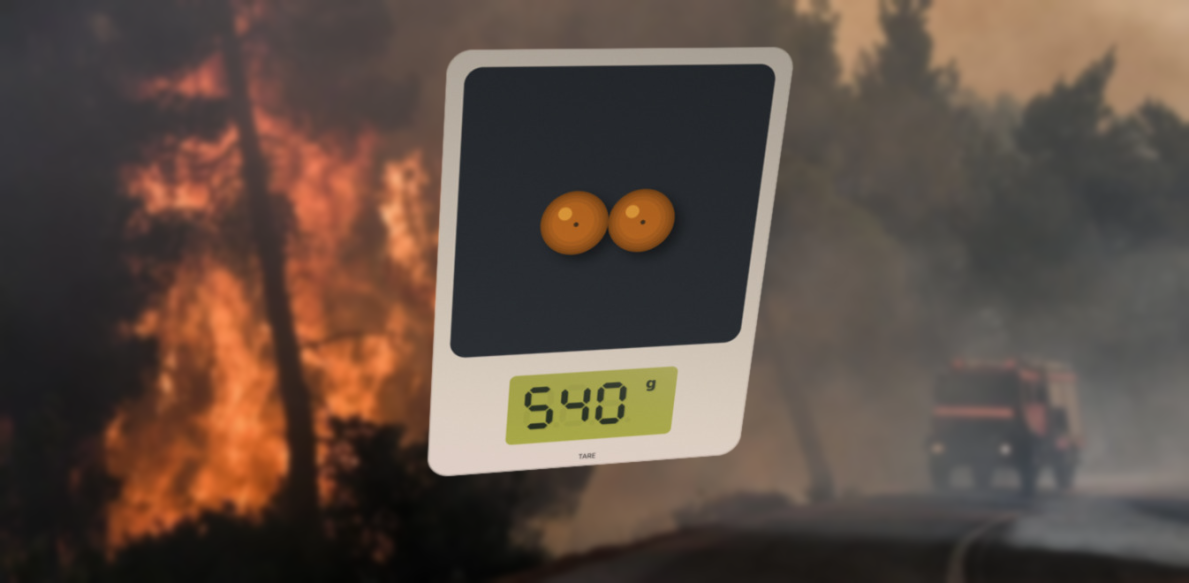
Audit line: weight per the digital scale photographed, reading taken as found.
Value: 540 g
